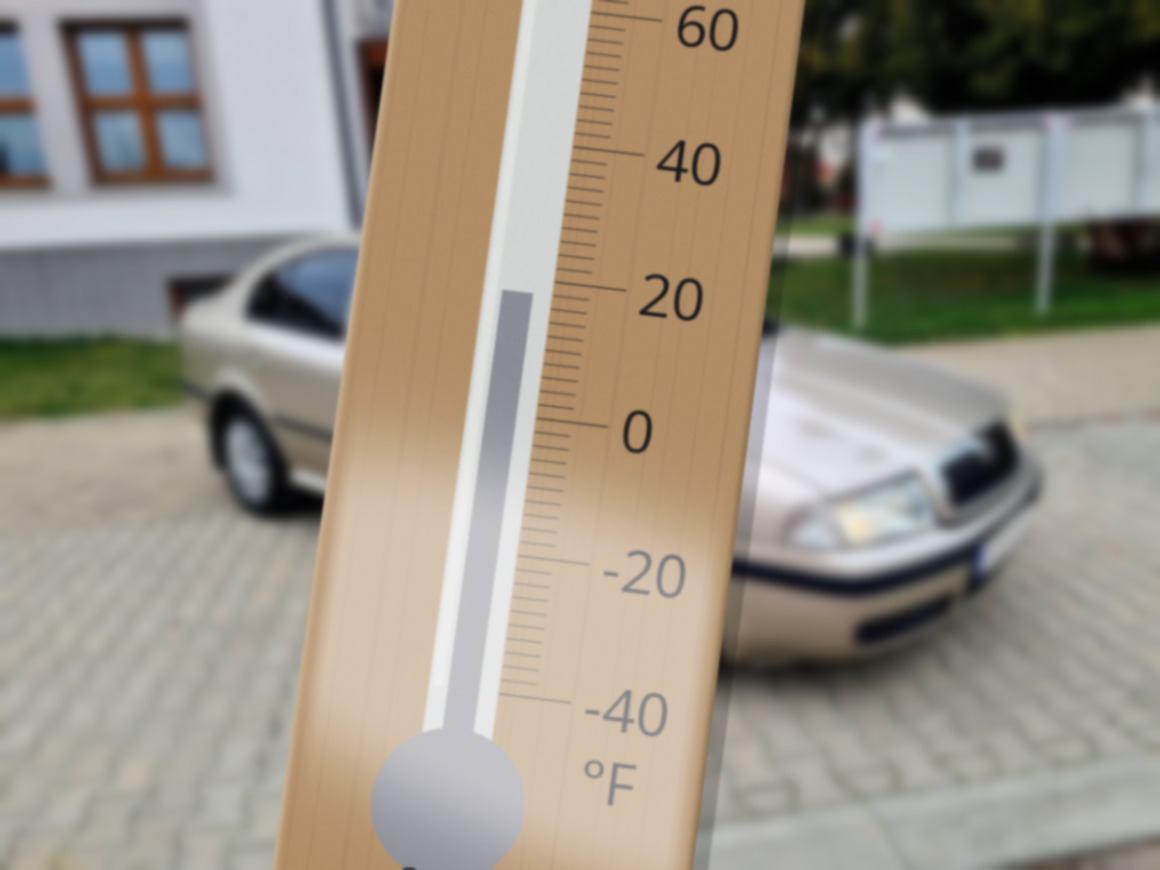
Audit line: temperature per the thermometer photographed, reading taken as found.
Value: 18 °F
